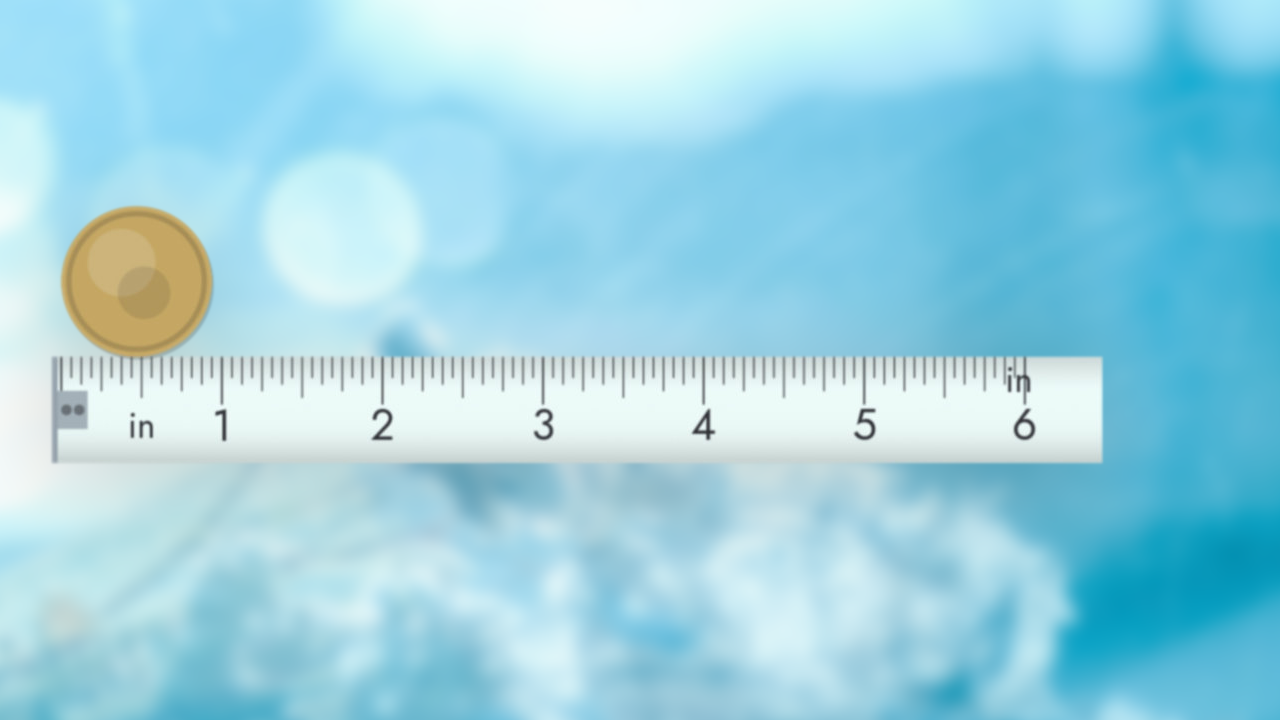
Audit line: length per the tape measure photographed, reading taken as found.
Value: 0.9375 in
